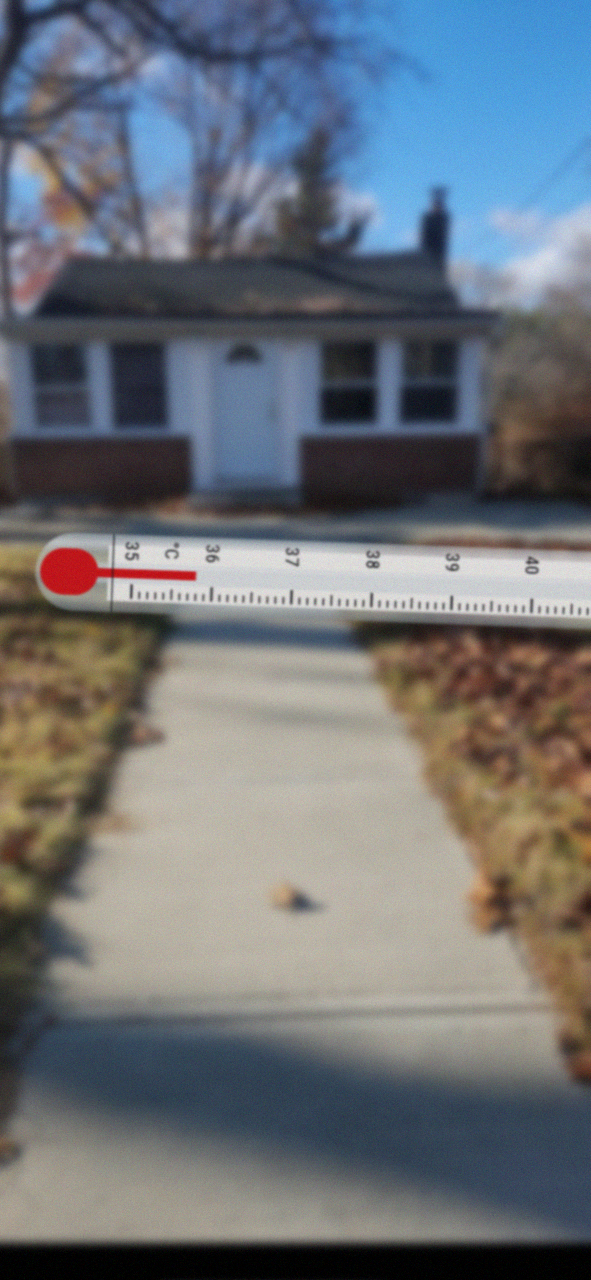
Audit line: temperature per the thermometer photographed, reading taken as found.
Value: 35.8 °C
